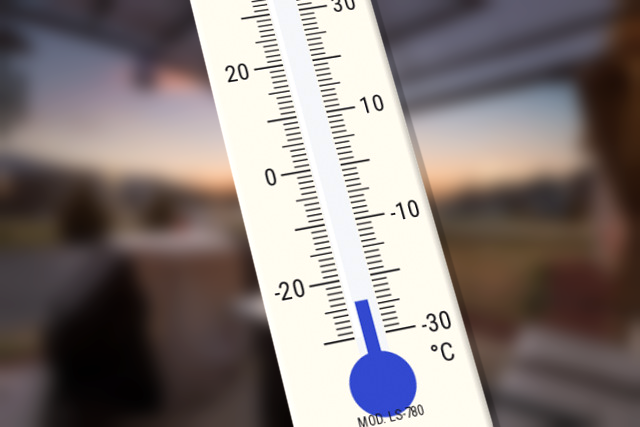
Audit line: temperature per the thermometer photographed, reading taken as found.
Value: -24 °C
